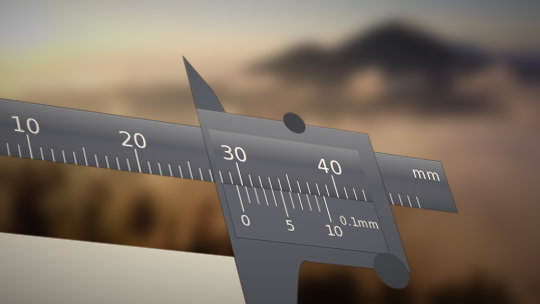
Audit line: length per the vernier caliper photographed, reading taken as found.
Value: 29.4 mm
